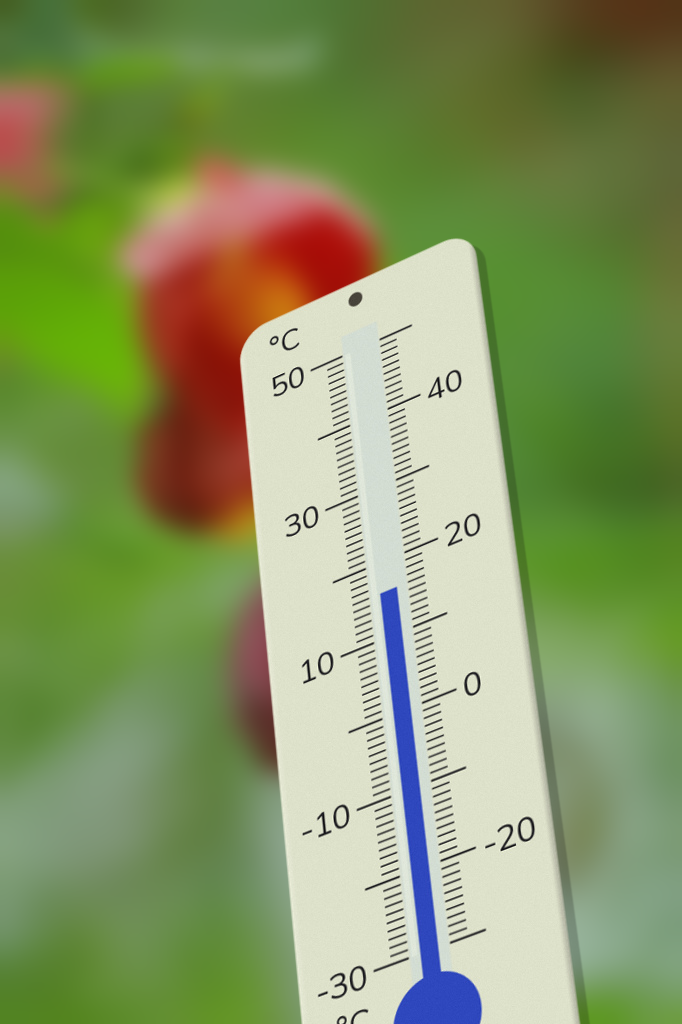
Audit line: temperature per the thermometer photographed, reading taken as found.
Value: 16 °C
